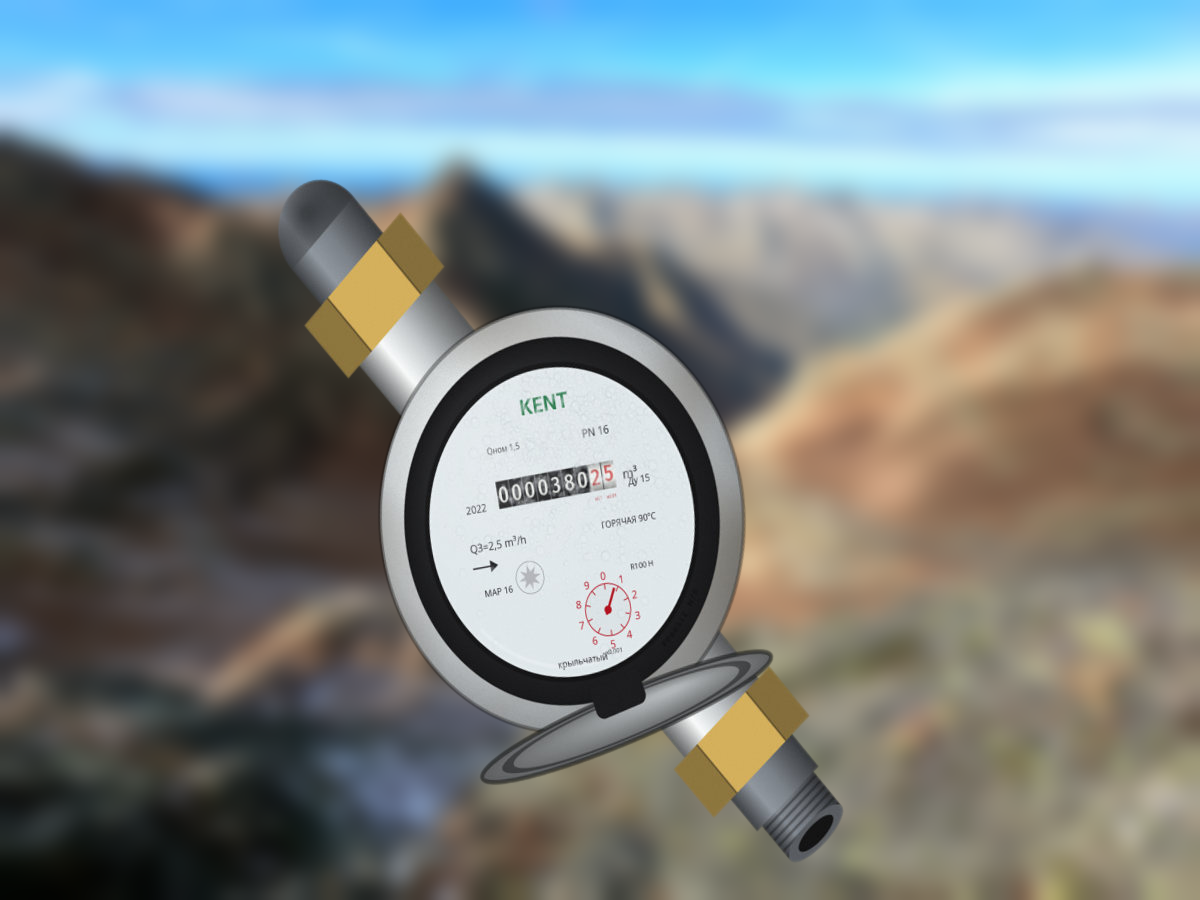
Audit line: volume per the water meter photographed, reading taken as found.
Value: 380.250 m³
